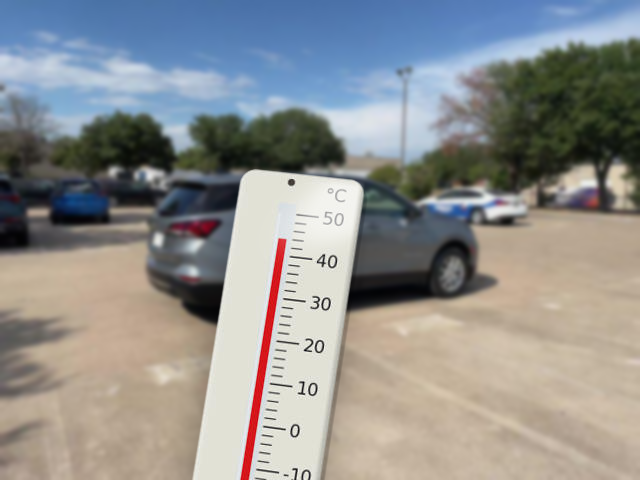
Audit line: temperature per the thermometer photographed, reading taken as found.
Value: 44 °C
